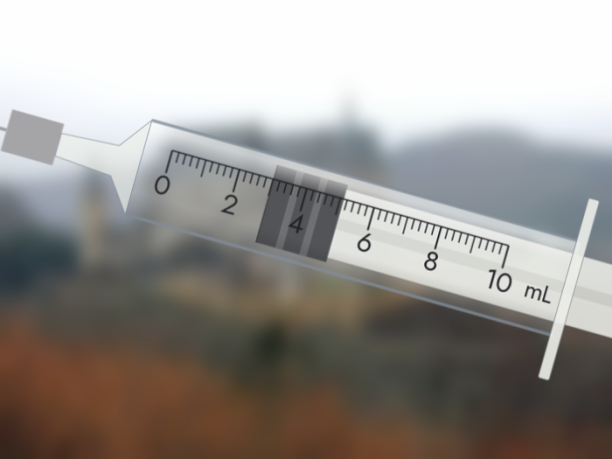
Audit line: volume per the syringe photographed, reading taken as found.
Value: 3 mL
